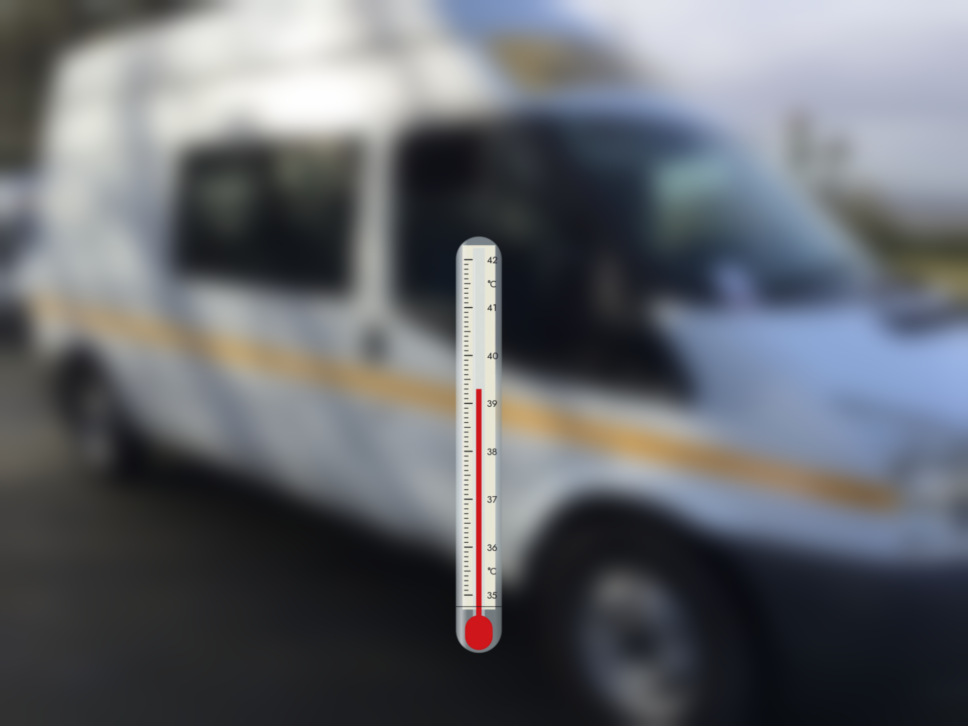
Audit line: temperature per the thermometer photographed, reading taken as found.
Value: 39.3 °C
